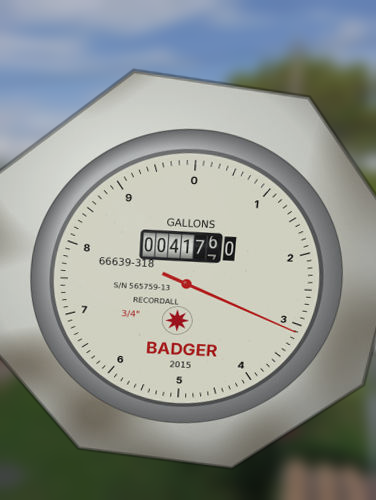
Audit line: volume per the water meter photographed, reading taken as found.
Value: 41763.1 gal
